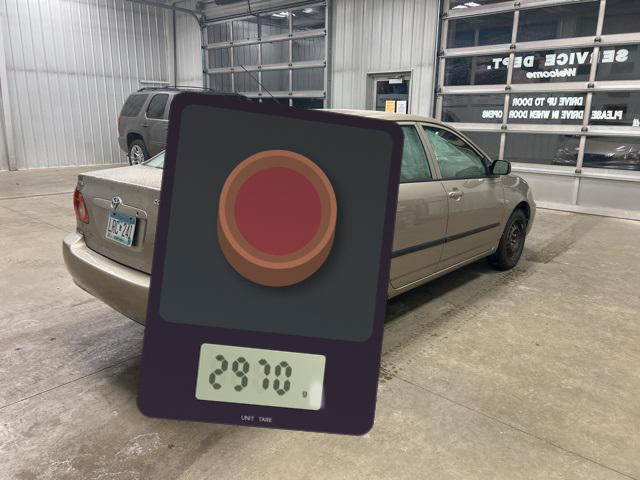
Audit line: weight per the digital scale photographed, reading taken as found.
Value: 2970 g
